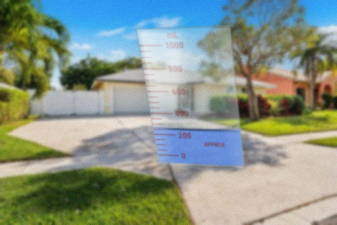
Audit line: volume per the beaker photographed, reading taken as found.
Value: 250 mL
